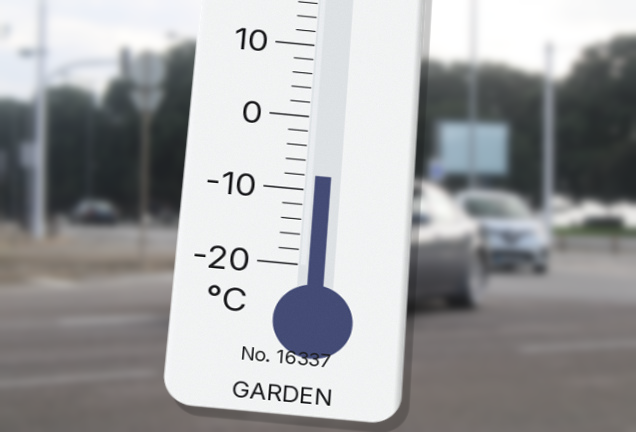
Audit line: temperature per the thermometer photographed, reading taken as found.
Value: -8 °C
